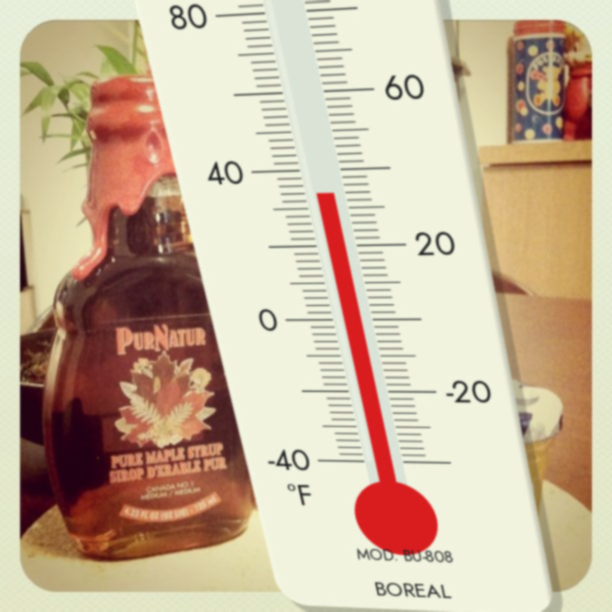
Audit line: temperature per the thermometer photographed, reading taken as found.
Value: 34 °F
